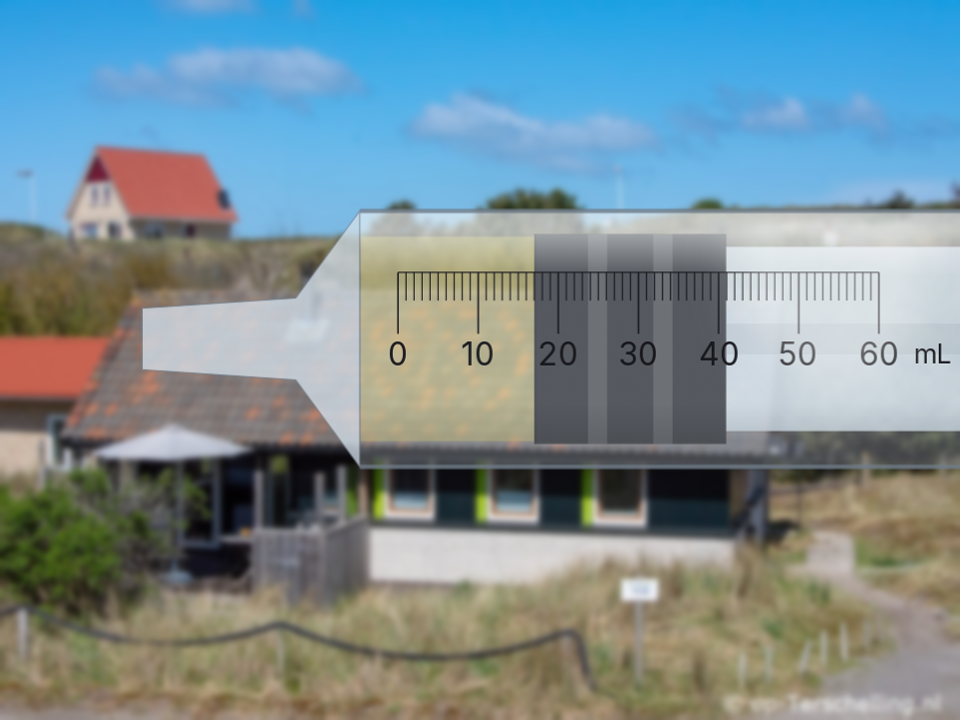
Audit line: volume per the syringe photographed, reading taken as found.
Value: 17 mL
